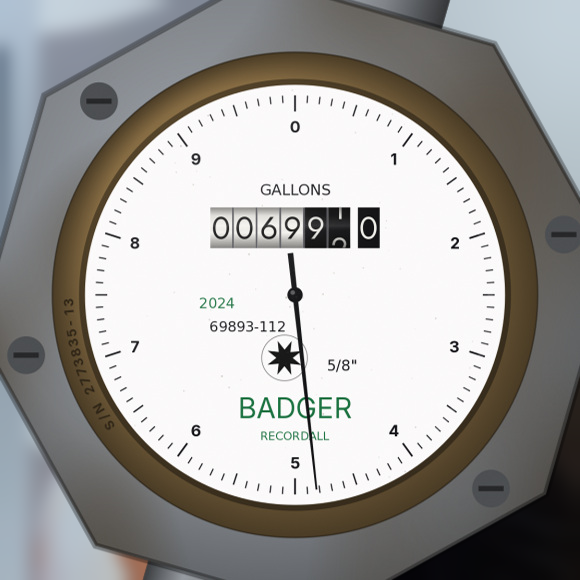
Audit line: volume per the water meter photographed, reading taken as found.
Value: 69914.8 gal
